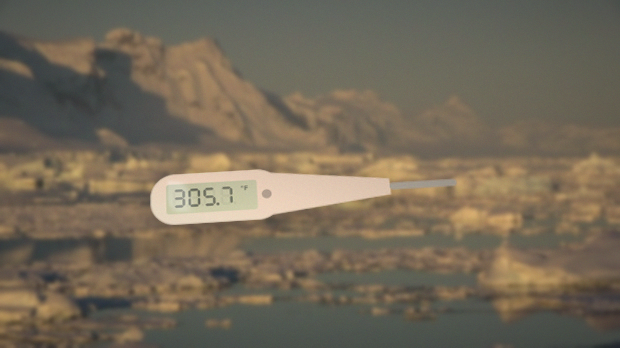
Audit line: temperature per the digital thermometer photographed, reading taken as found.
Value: 305.7 °F
